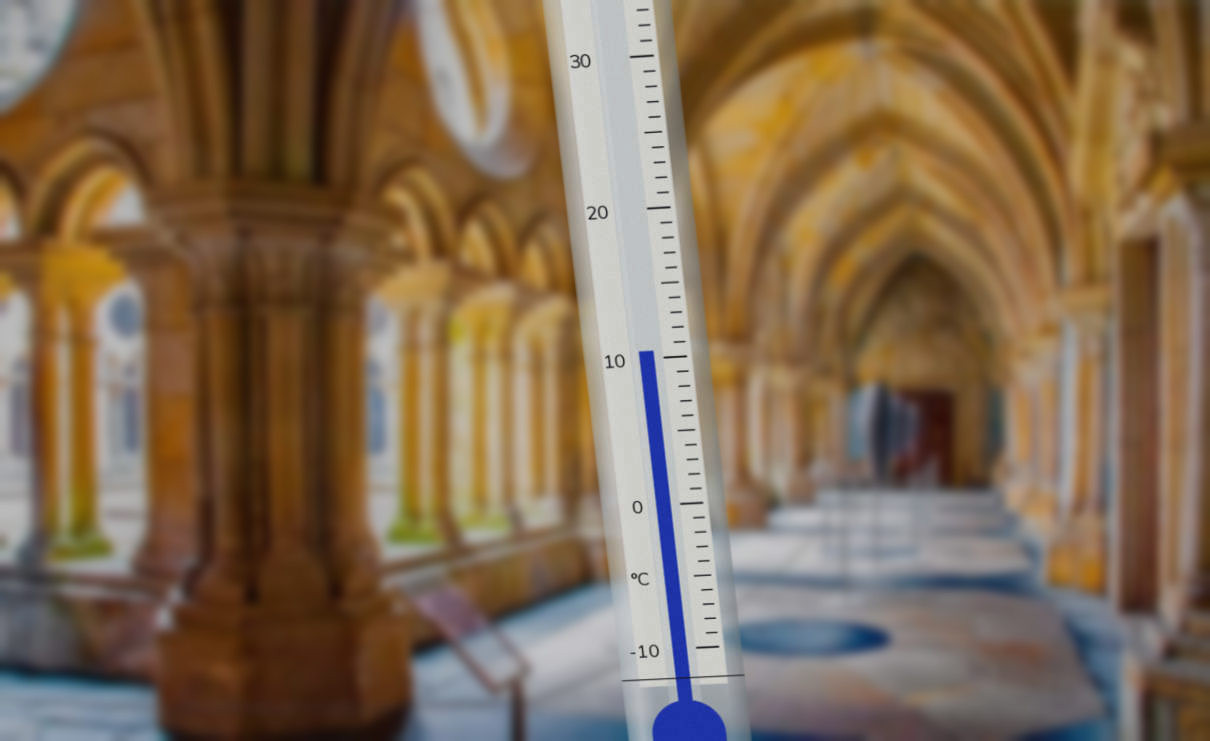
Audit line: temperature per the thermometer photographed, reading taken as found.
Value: 10.5 °C
